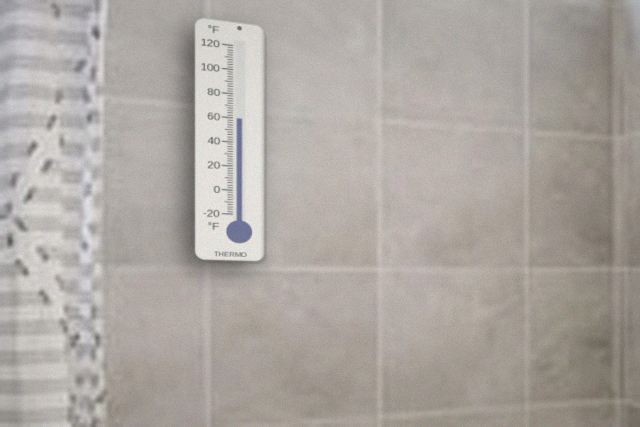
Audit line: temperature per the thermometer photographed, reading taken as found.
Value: 60 °F
